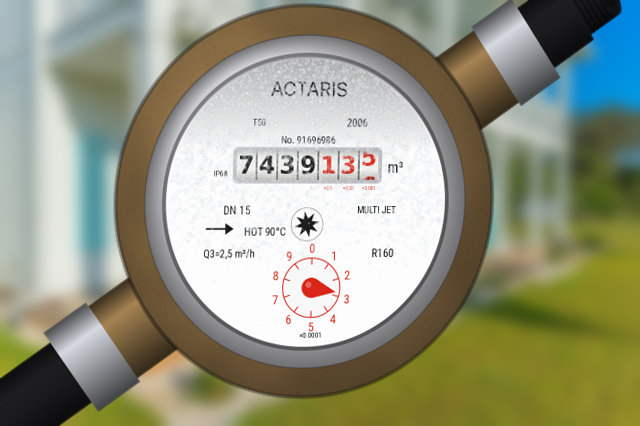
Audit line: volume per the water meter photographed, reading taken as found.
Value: 7439.1352 m³
